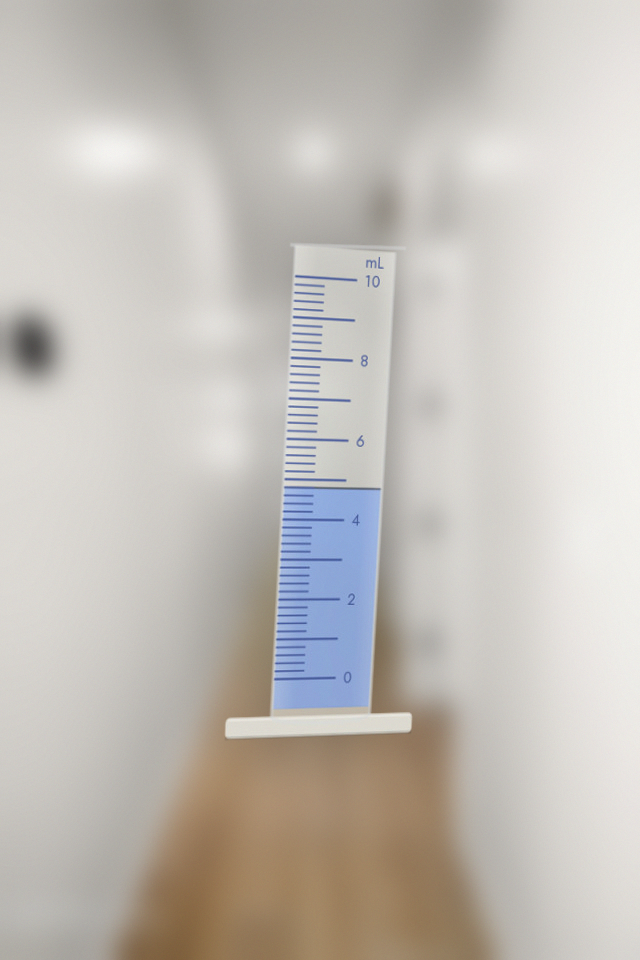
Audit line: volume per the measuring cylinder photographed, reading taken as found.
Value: 4.8 mL
